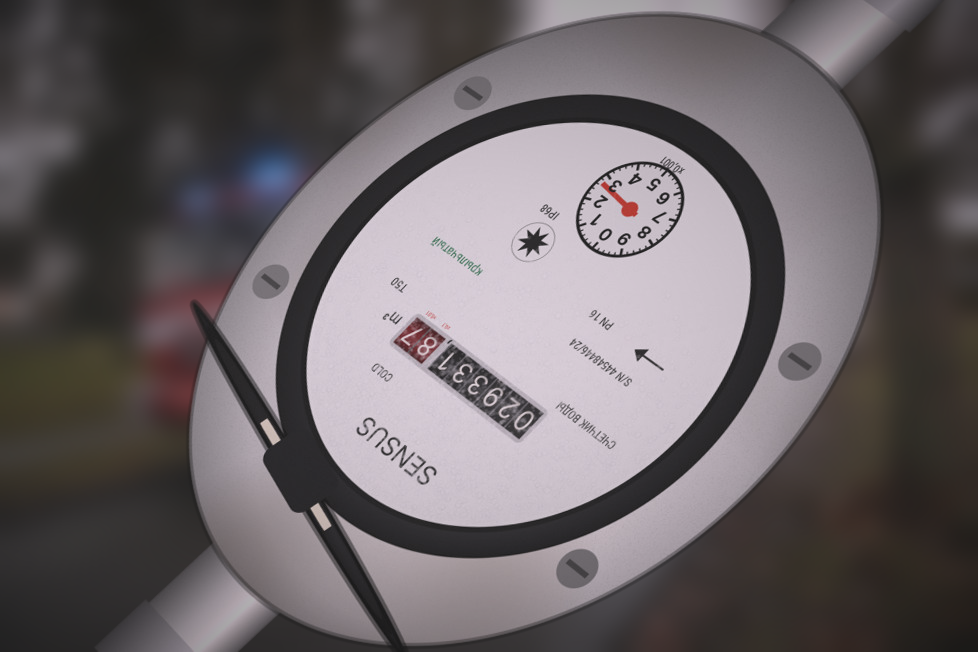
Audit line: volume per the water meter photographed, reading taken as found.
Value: 29331.872 m³
